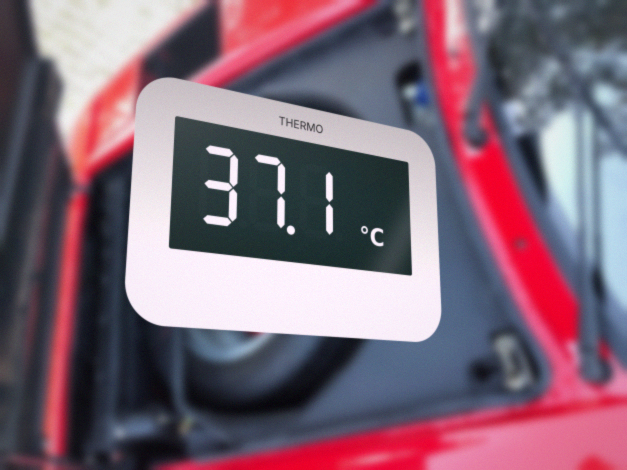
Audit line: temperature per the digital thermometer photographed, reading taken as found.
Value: 37.1 °C
